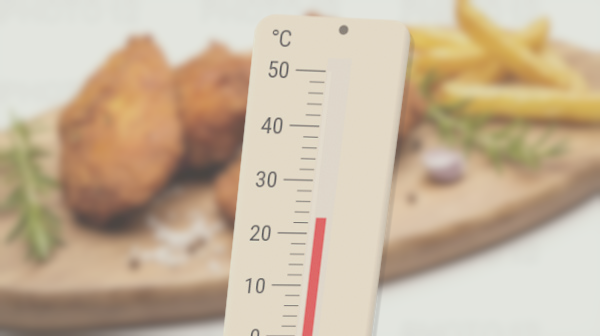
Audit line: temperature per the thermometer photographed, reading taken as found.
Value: 23 °C
